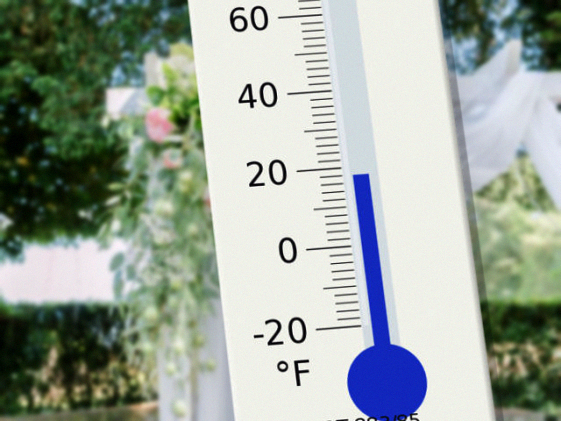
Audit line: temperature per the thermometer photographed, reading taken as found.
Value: 18 °F
